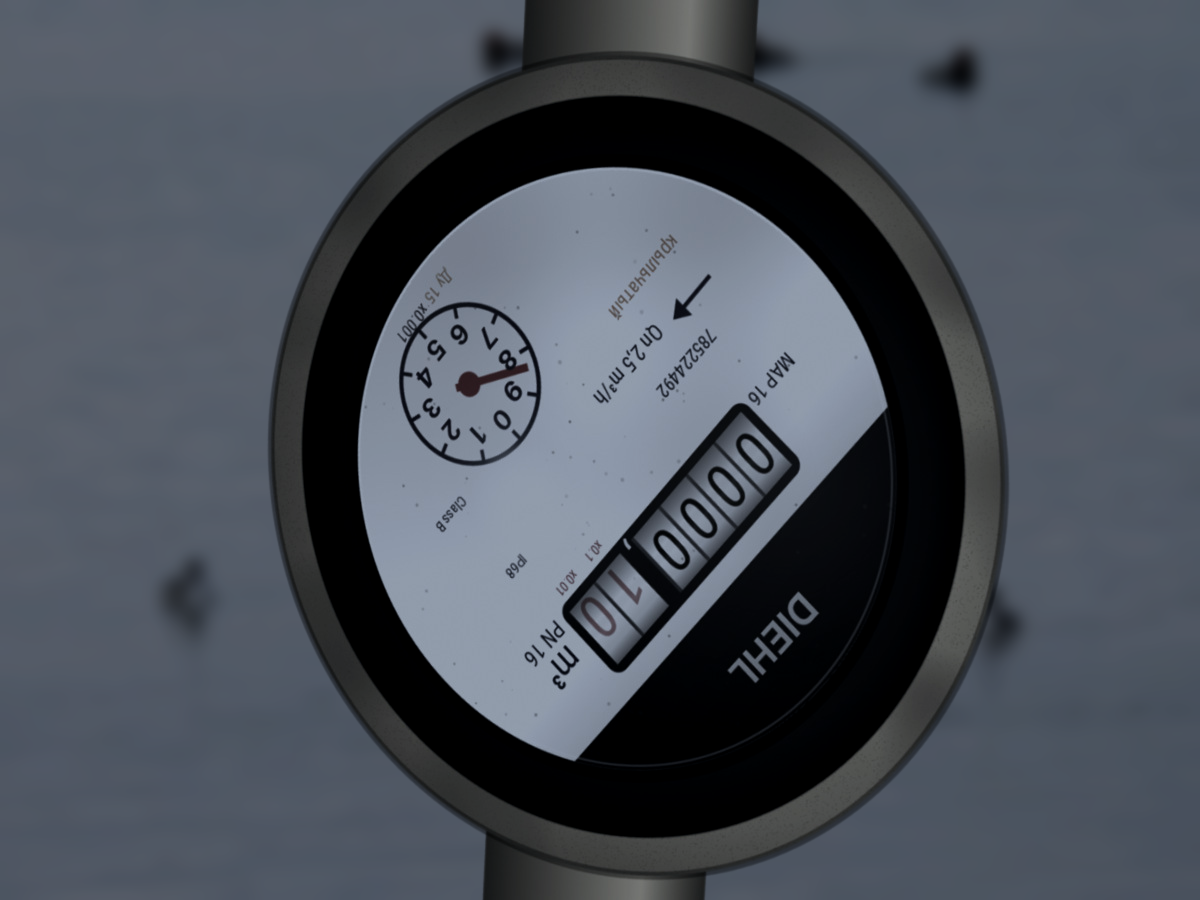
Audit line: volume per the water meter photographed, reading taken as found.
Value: 0.098 m³
